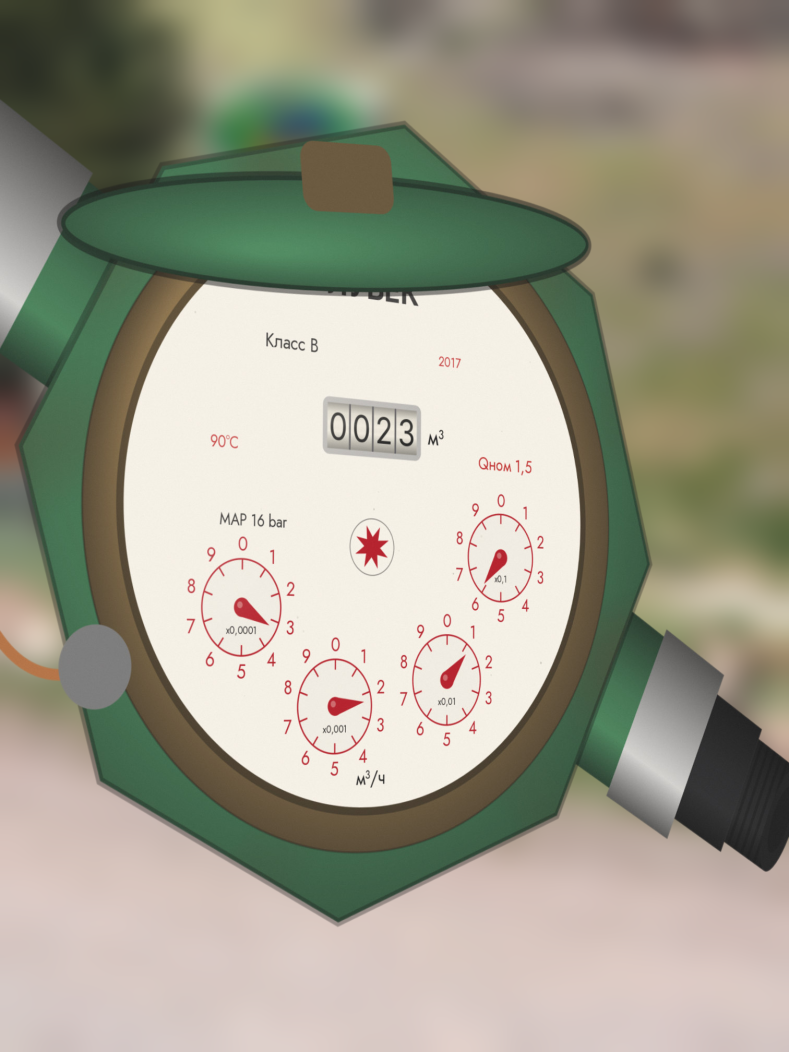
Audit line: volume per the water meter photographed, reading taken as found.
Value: 23.6123 m³
